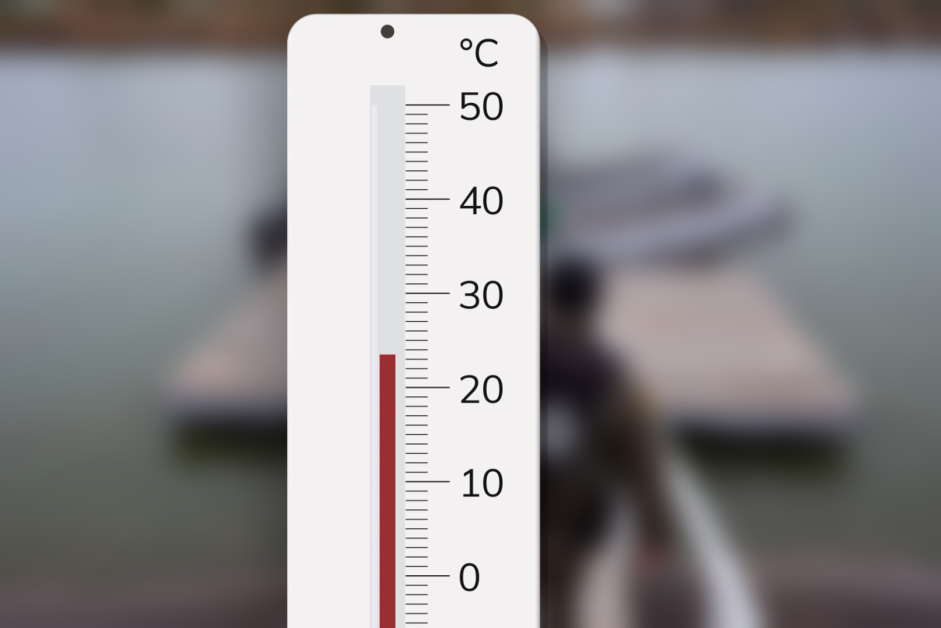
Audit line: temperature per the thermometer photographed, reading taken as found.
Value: 23.5 °C
